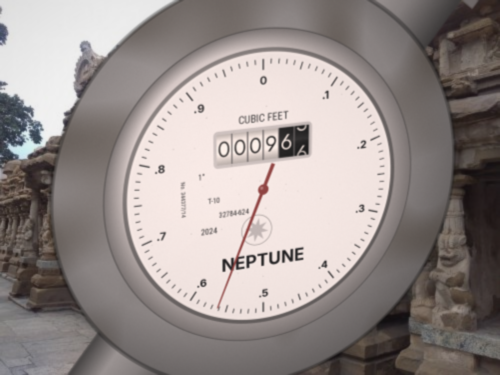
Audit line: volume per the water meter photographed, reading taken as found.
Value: 965.56 ft³
